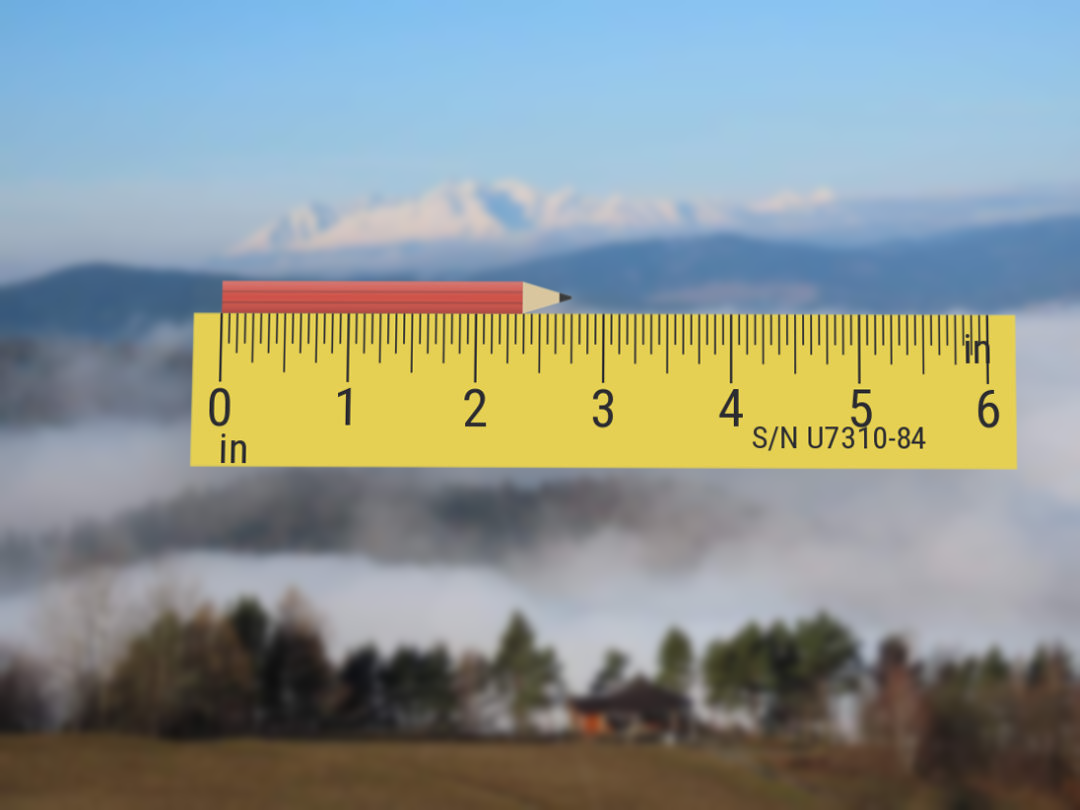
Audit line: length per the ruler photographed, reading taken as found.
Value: 2.75 in
